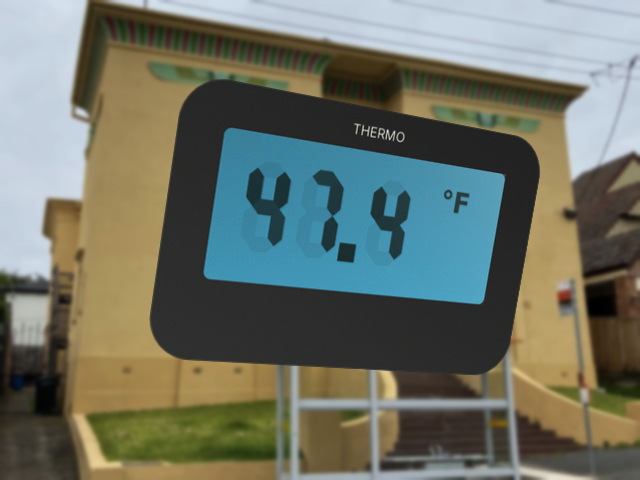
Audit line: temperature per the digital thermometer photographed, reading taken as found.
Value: 47.4 °F
